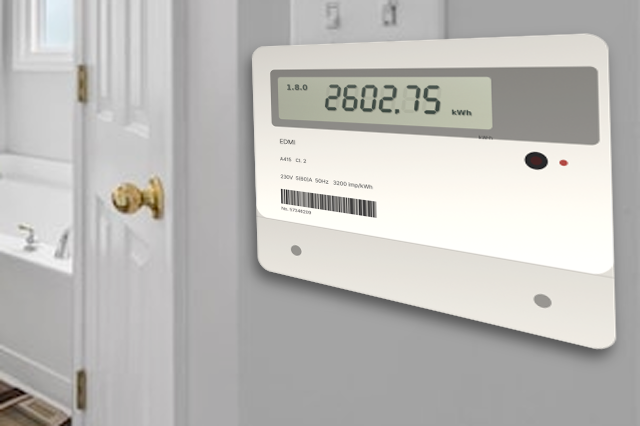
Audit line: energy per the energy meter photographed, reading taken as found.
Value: 2602.75 kWh
